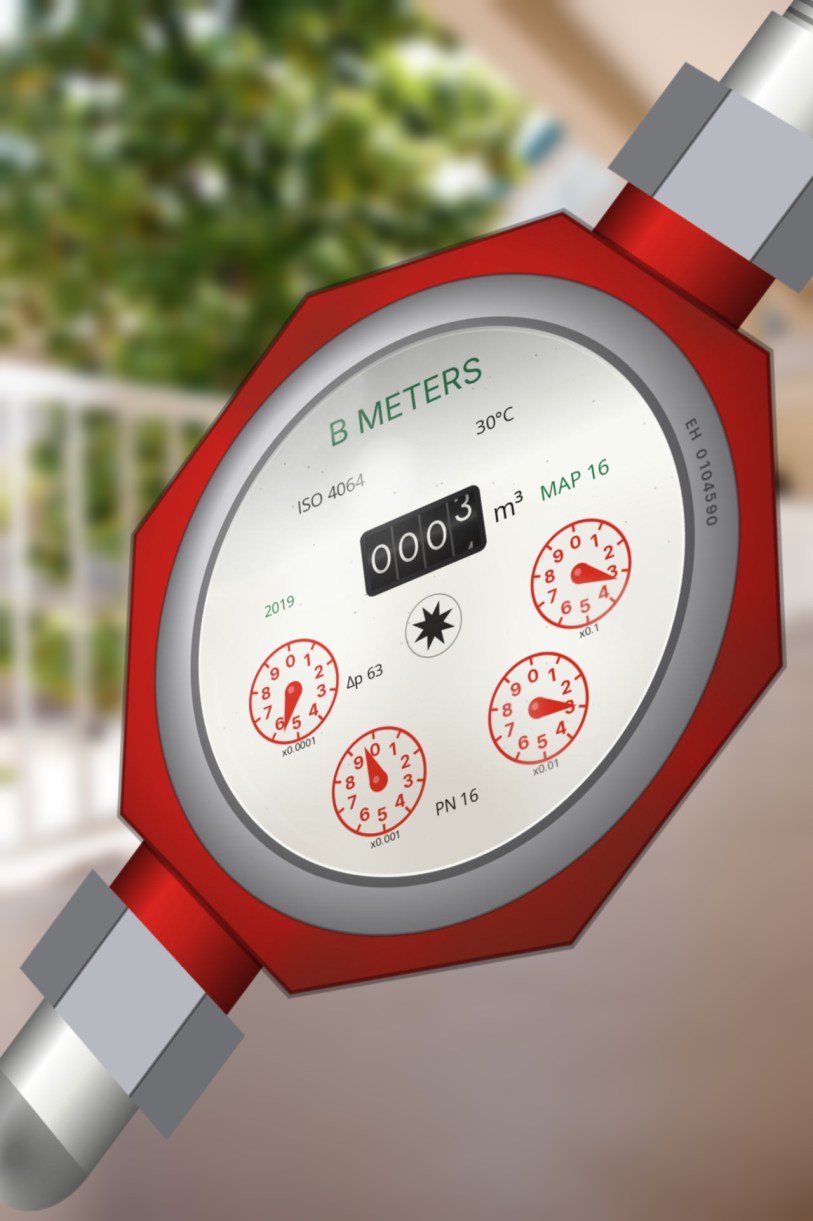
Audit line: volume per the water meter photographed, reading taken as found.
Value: 3.3295 m³
